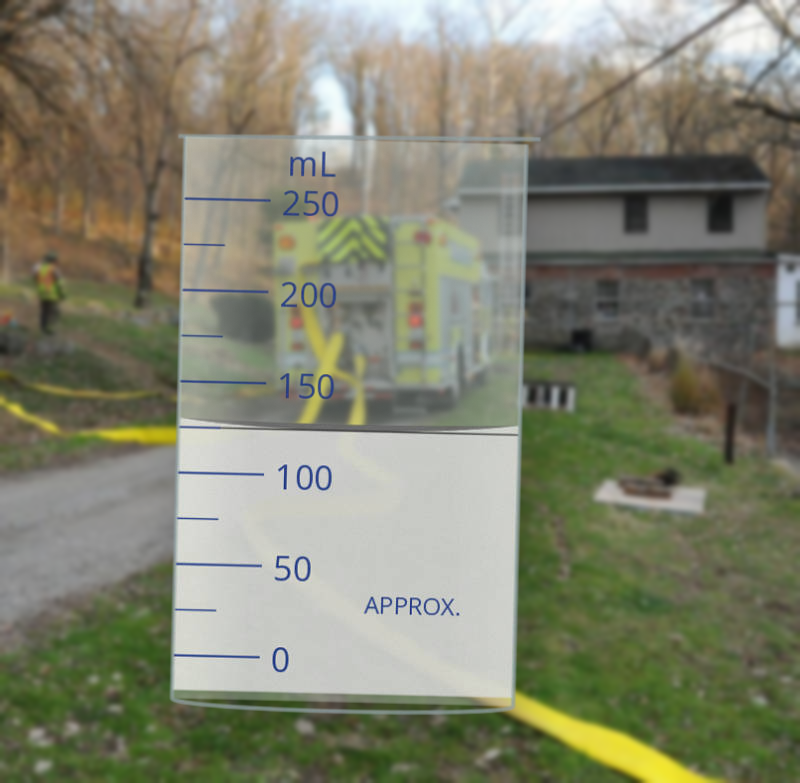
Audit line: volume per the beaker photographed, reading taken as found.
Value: 125 mL
